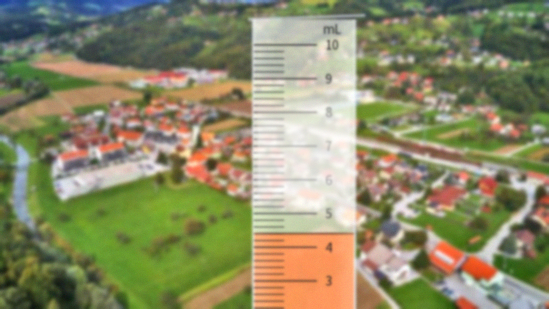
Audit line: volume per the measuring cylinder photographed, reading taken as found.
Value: 4.4 mL
